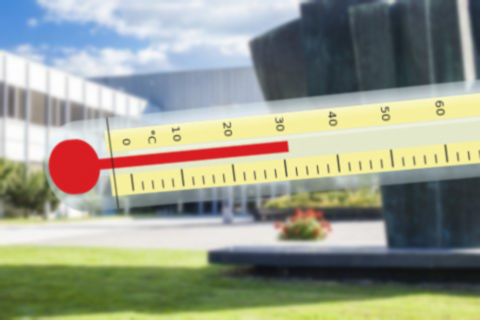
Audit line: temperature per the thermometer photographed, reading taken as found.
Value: 31 °C
